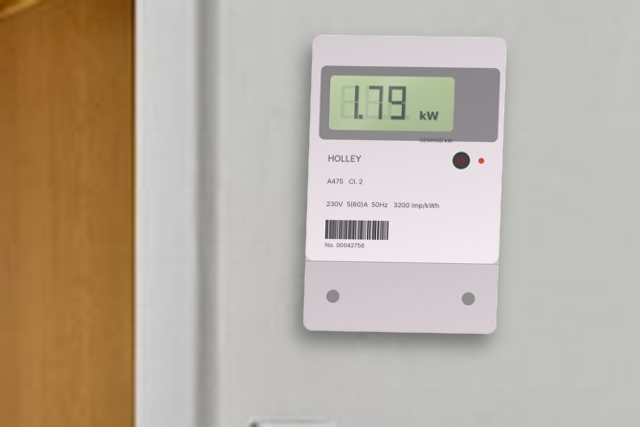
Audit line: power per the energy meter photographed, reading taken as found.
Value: 1.79 kW
